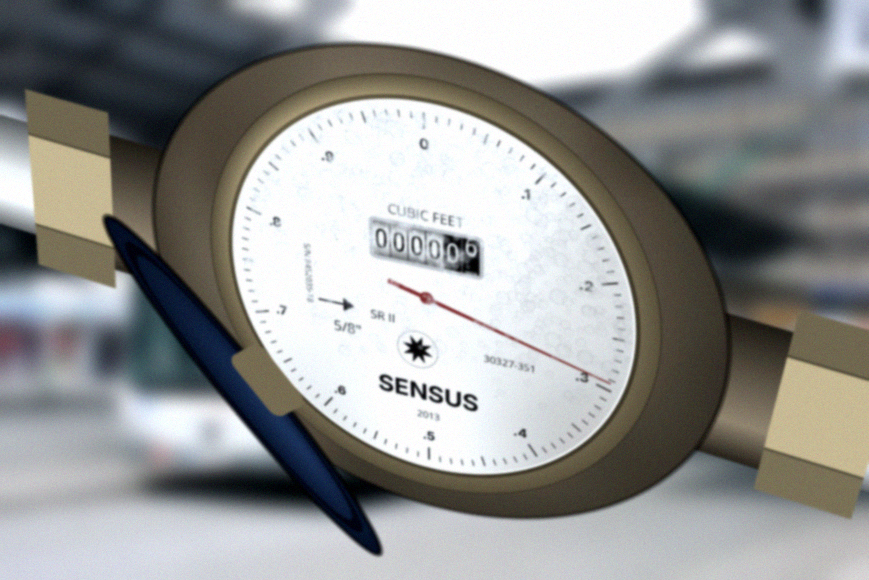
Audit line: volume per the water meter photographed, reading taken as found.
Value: 6.29 ft³
